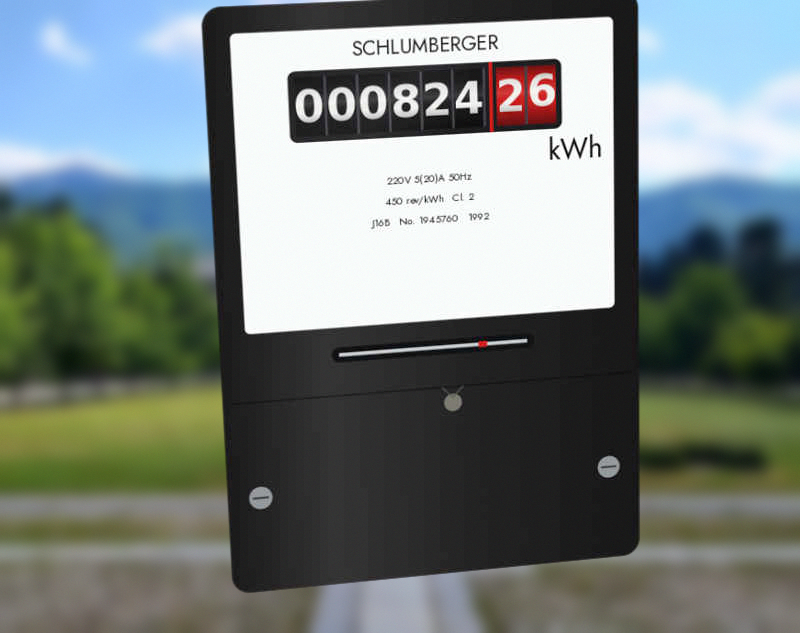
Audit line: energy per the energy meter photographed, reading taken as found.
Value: 824.26 kWh
